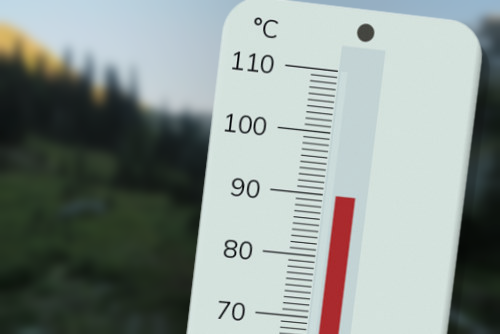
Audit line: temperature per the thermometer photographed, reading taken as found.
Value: 90 °C
